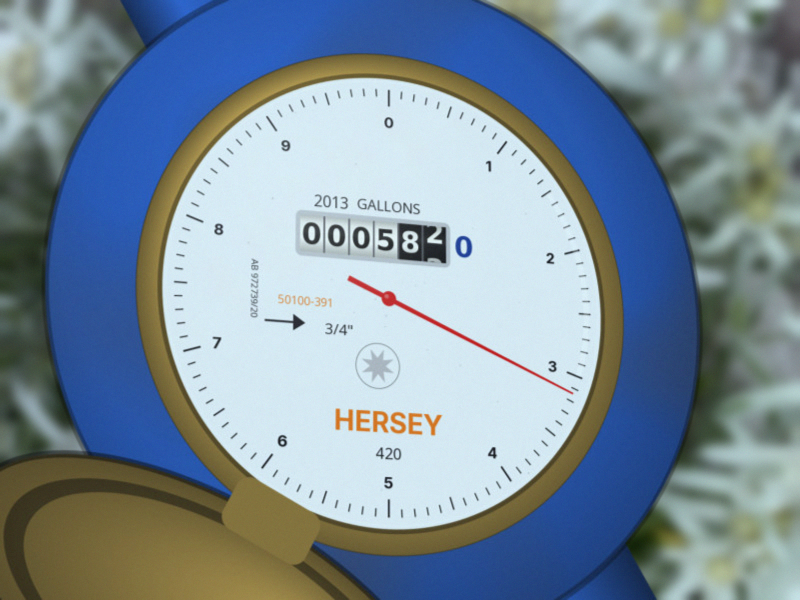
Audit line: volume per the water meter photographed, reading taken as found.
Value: 5823.1 gal
